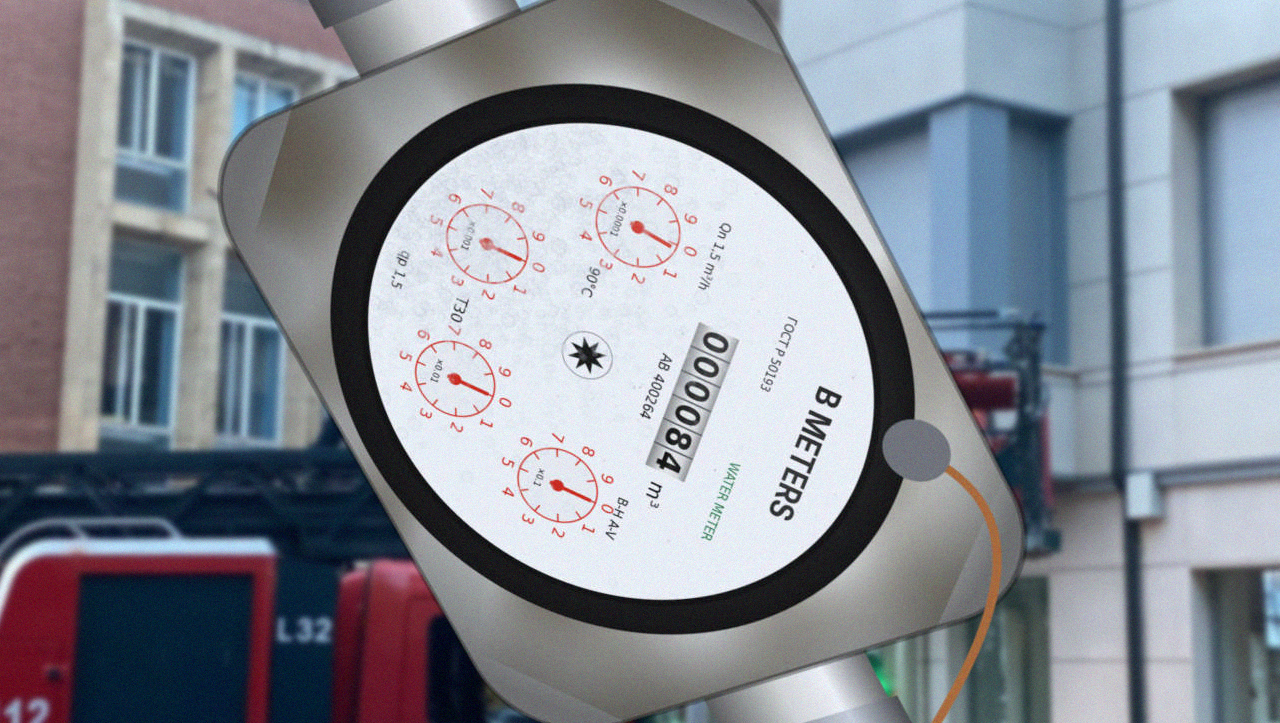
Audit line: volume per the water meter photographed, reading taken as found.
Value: 84.0000 m³
